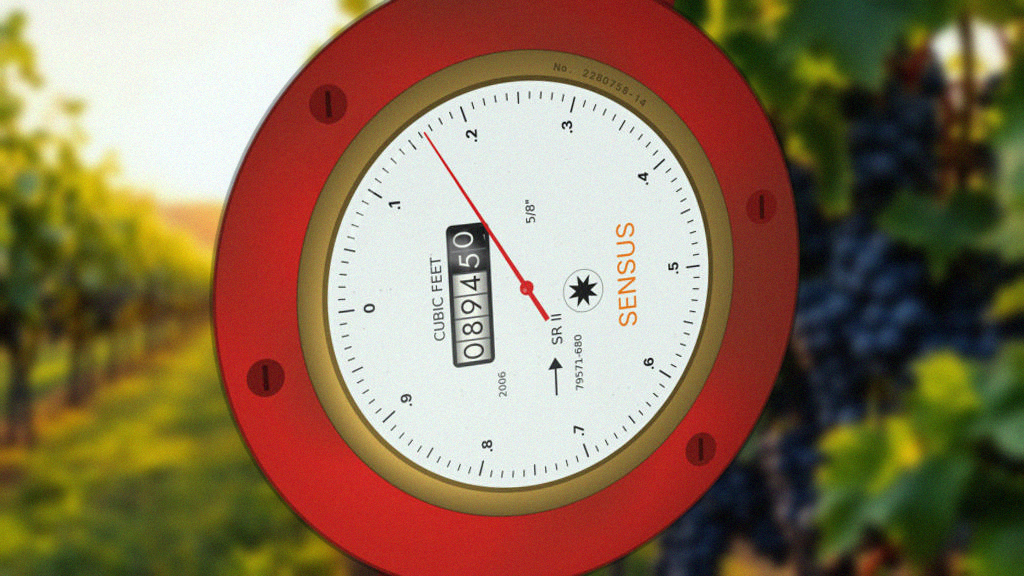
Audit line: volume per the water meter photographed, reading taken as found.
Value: 89450.16 ft³
